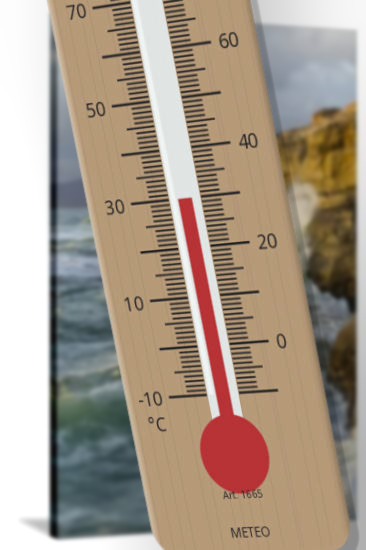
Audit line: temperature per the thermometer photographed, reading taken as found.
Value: 30 °C
